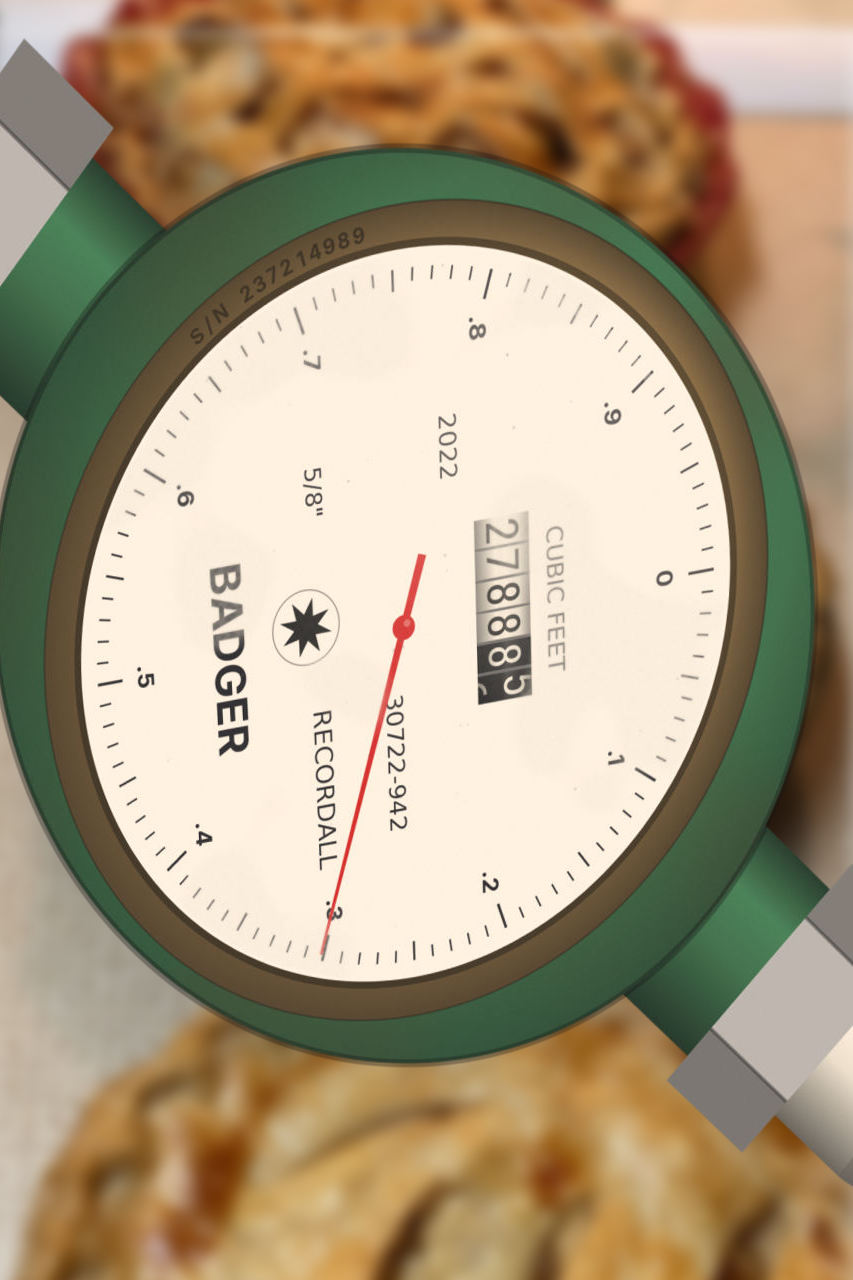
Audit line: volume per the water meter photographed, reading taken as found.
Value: 278885.30 ft³
